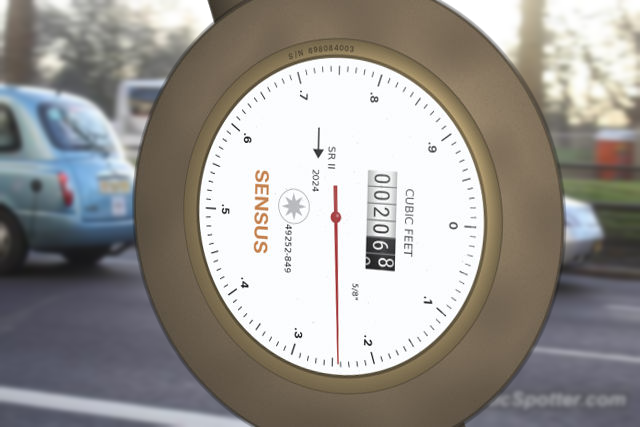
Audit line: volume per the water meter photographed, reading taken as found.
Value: 2068.24 ft³
